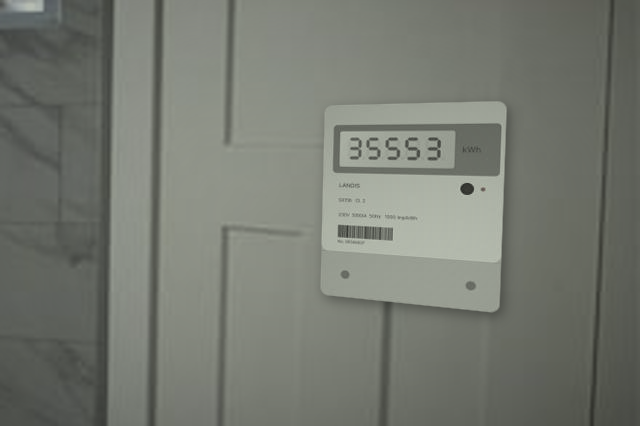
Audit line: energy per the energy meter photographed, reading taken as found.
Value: 35553 kWh
